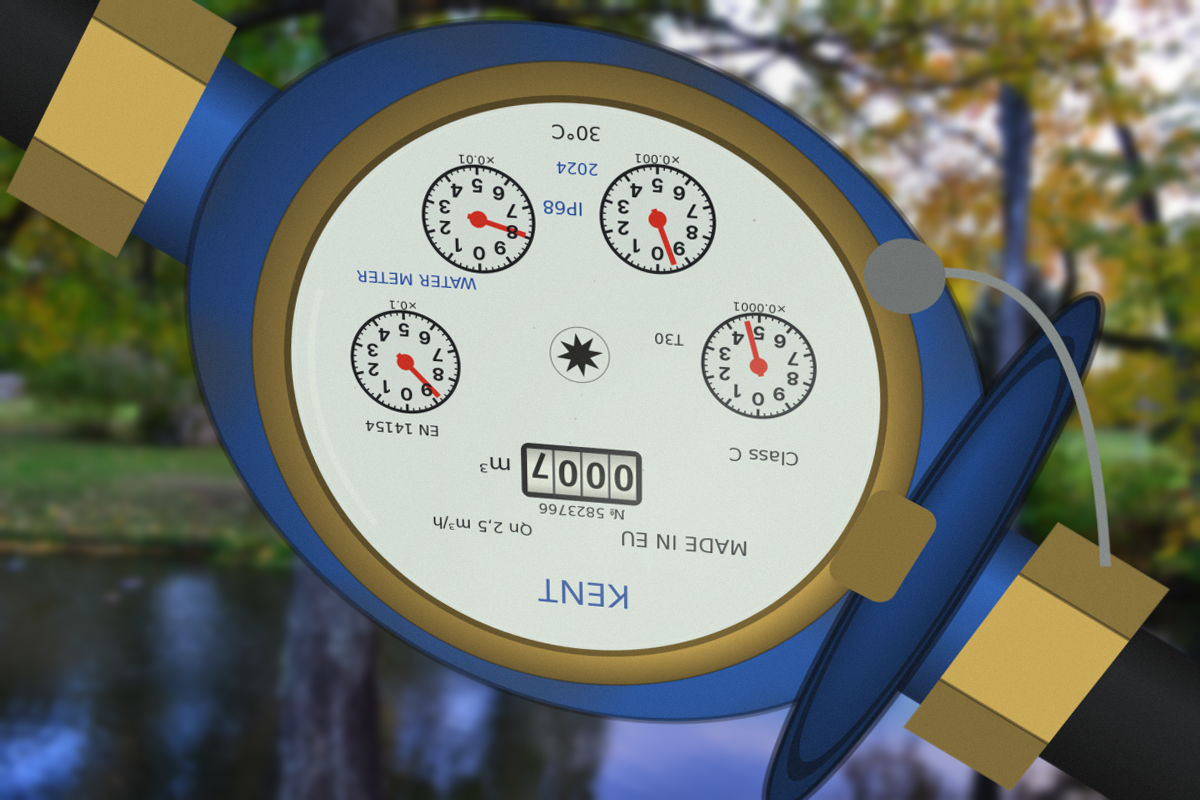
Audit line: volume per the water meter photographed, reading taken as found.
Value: 6.8794 m³
